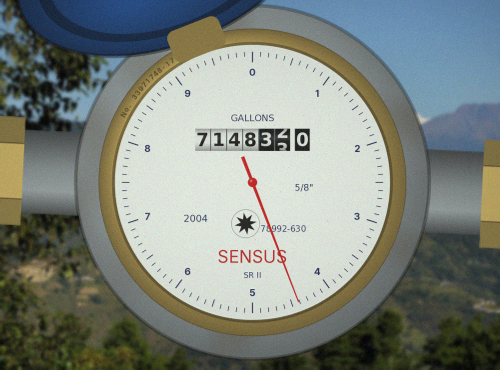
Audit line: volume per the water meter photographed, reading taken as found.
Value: 7148324.4 gal
